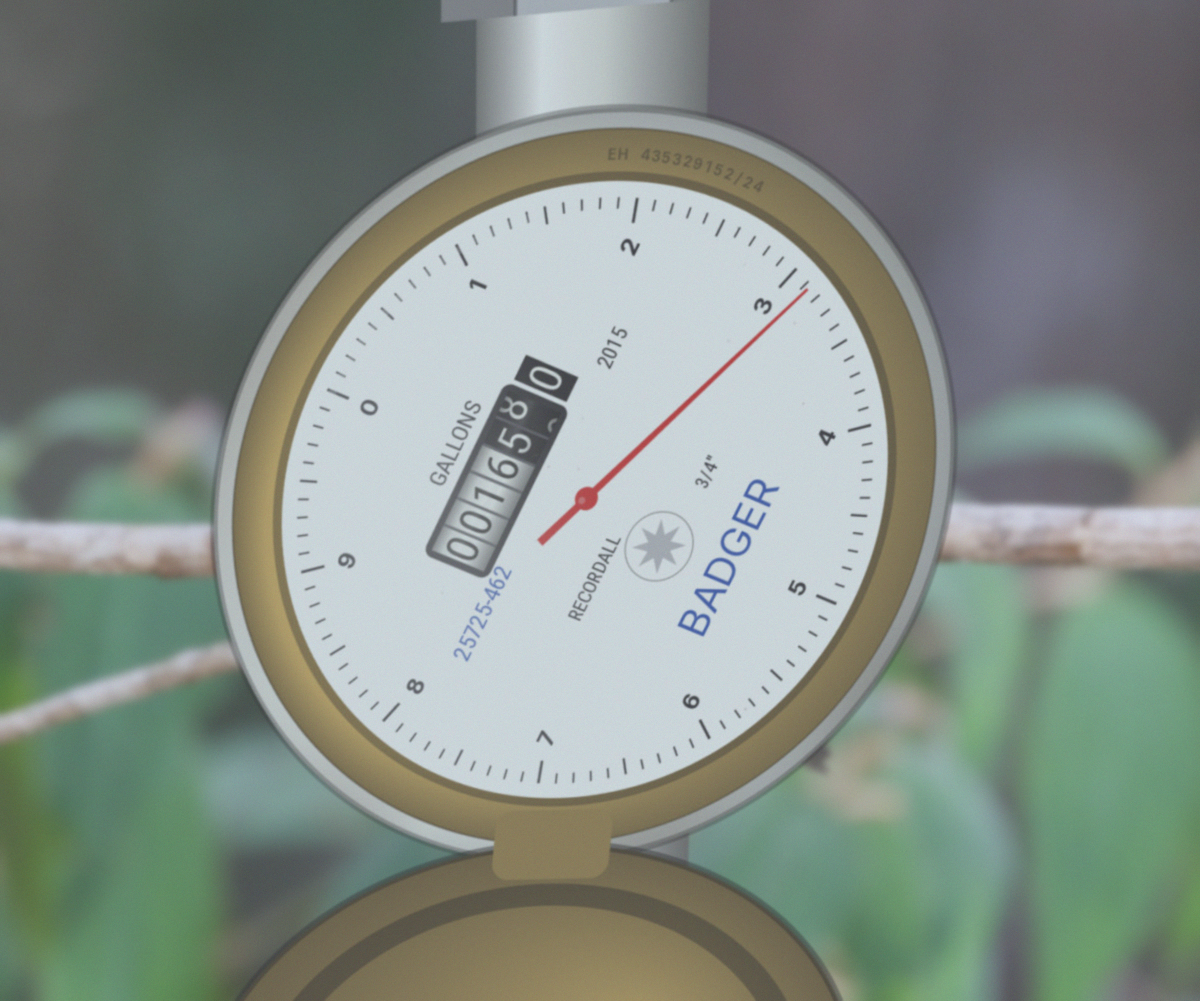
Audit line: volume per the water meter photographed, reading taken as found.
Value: 16583.1 gal
